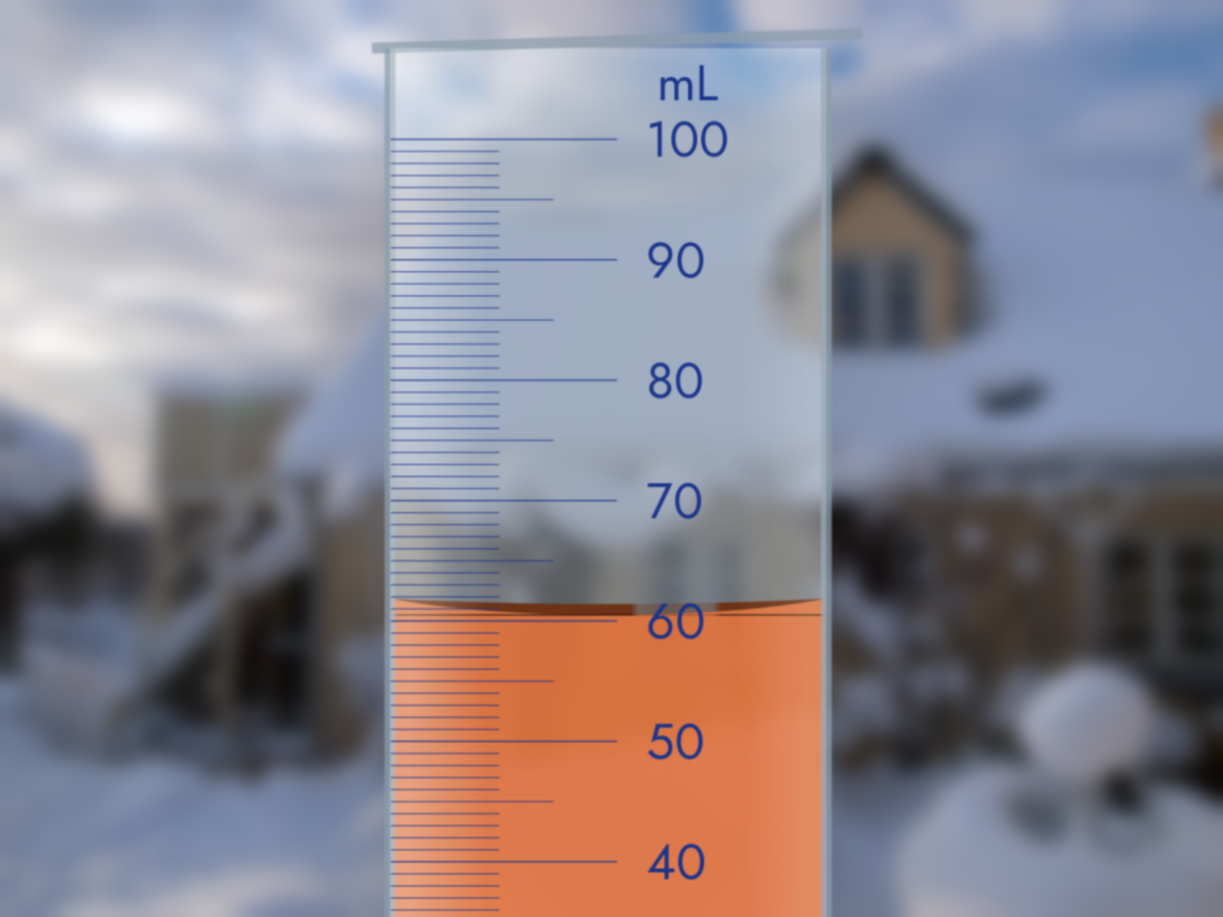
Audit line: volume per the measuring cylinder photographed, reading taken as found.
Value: 60.5 mL
